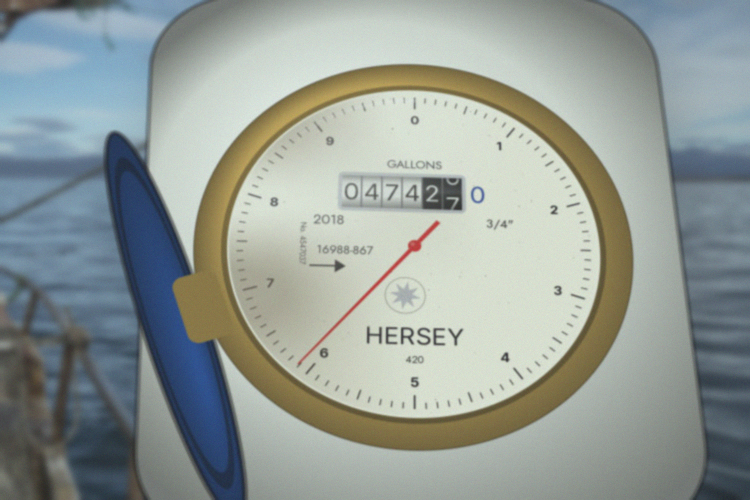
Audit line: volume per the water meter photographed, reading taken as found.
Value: 474266.1 gal
